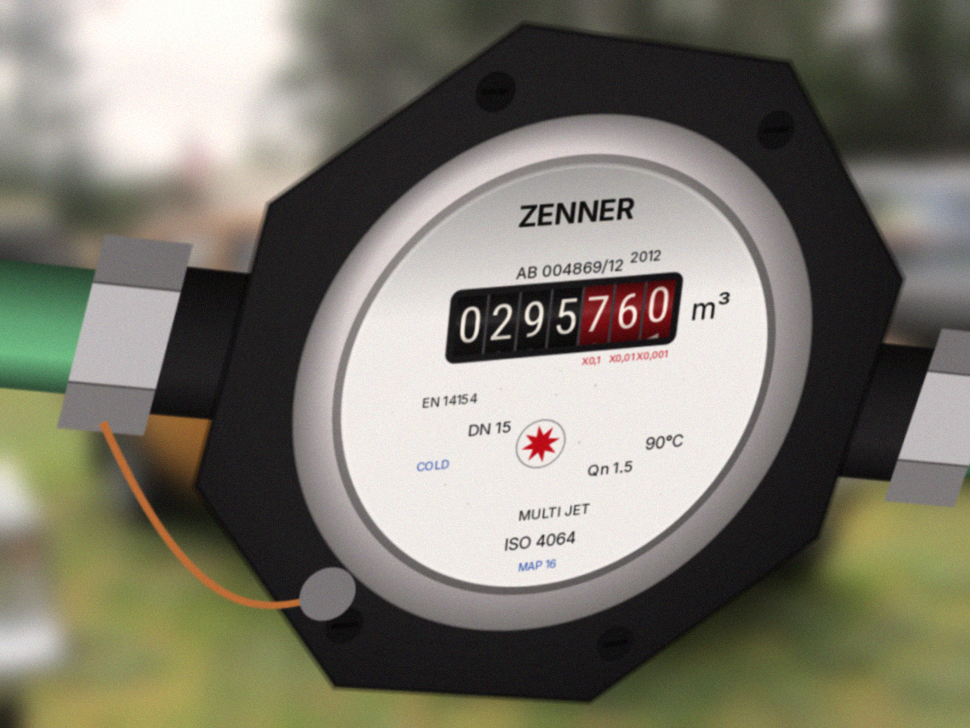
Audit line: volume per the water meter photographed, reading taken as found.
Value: 295.760 m³
